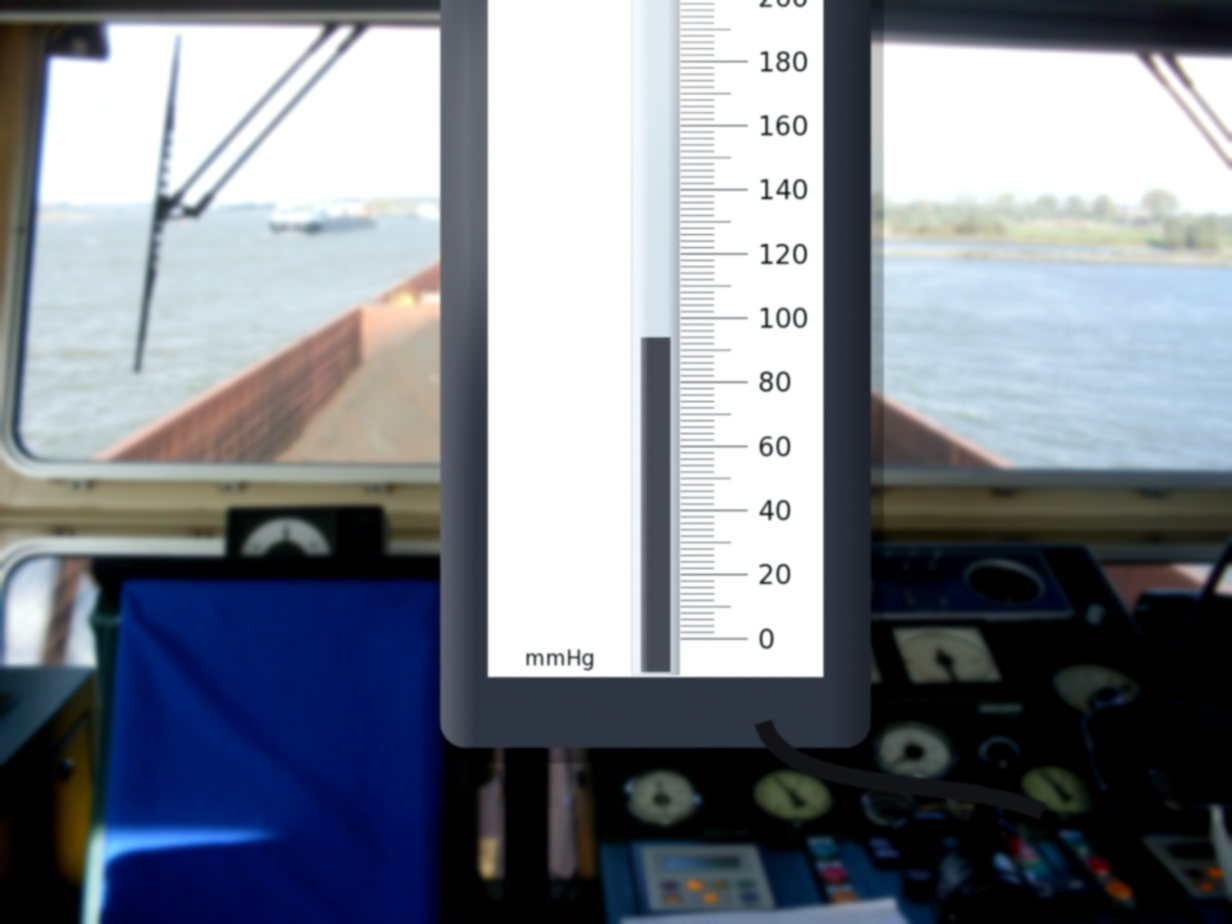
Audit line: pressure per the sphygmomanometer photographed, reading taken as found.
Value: 94 mmHg
